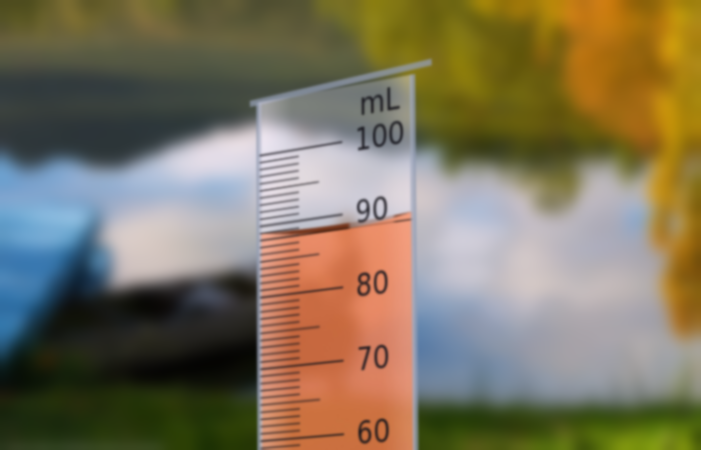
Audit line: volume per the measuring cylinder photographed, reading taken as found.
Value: 88 mL
